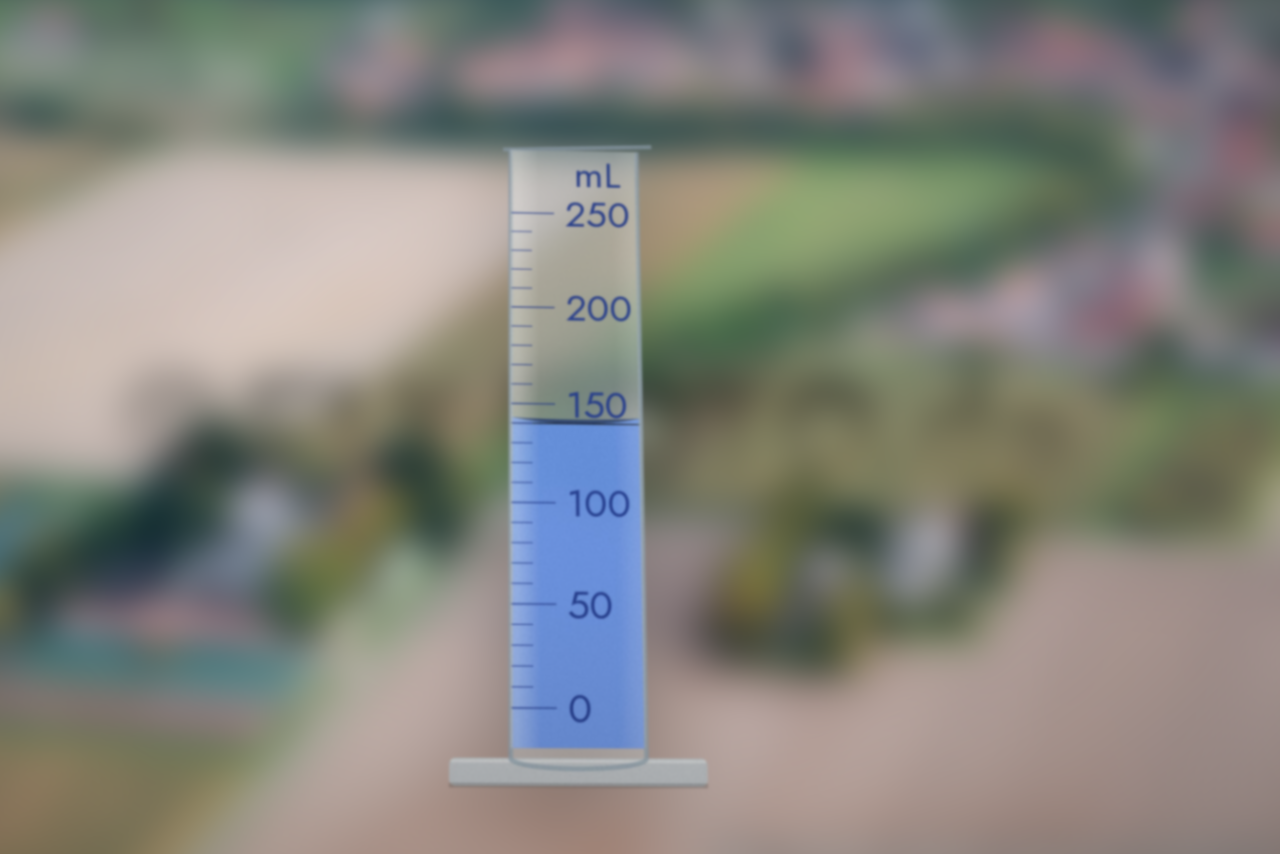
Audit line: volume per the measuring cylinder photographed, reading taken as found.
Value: 140 mL
